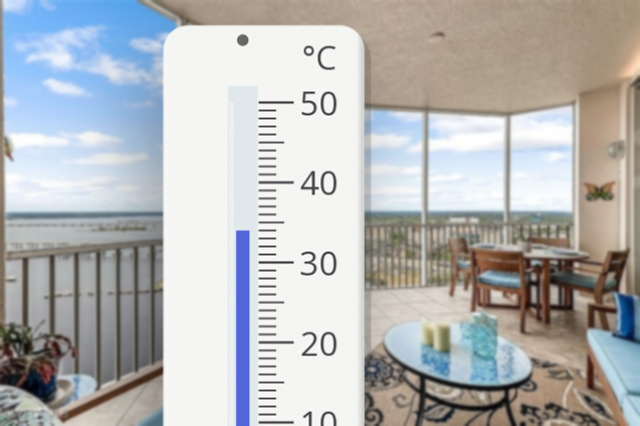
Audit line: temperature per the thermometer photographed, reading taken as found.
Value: 34 °C
